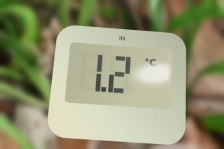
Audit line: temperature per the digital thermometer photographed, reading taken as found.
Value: 1.2 °C
